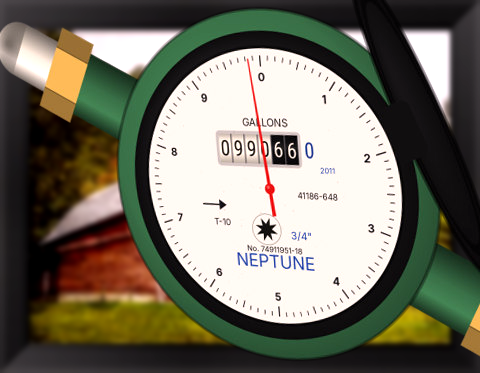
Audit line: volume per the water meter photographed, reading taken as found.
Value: 990659.8 gal
